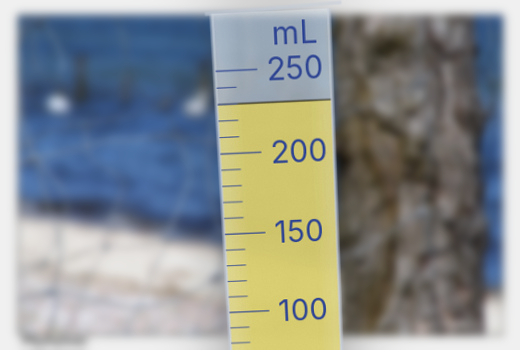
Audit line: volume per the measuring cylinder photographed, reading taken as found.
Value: 230 mL
